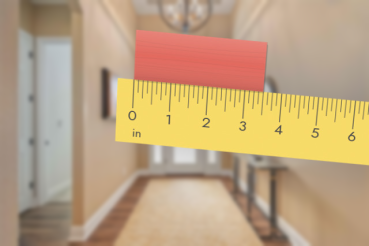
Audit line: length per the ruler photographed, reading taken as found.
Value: 3.5 in
